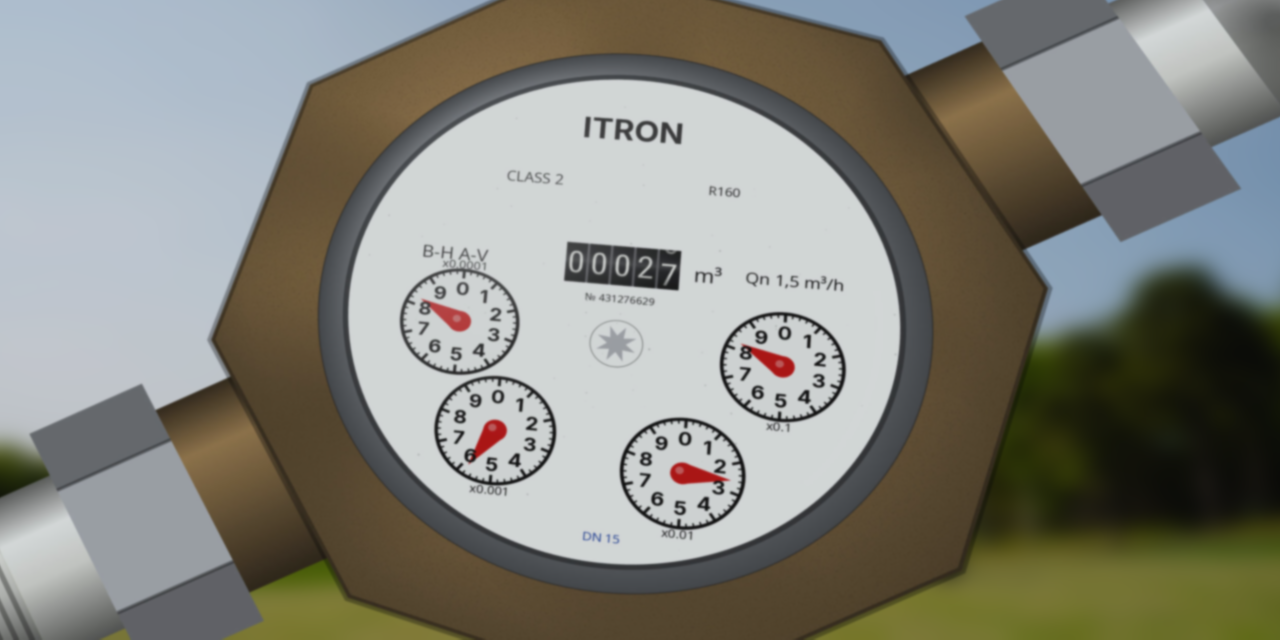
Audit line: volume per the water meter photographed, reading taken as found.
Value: 26.8258 m³
